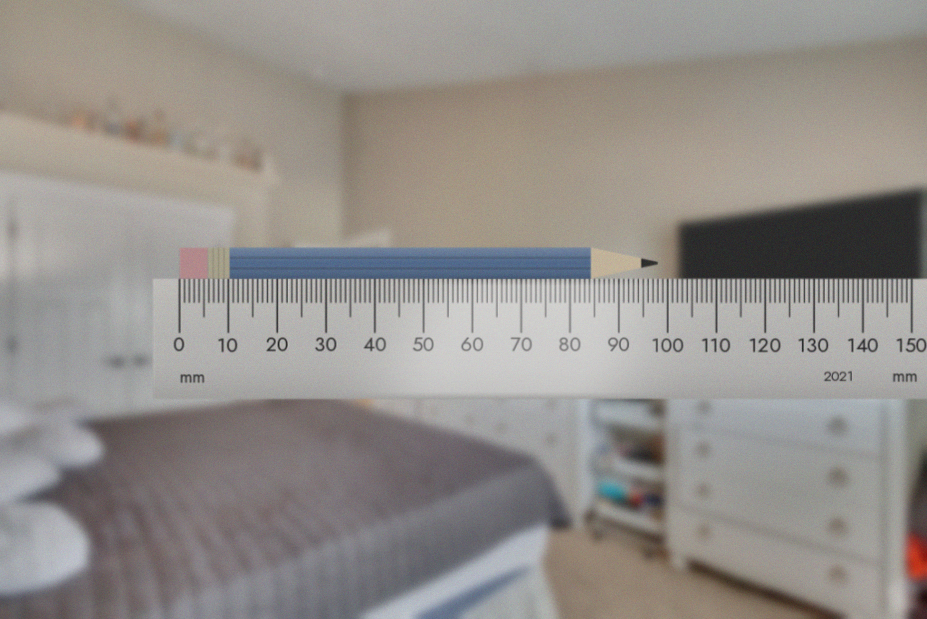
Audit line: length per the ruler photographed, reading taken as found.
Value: 98 mm
